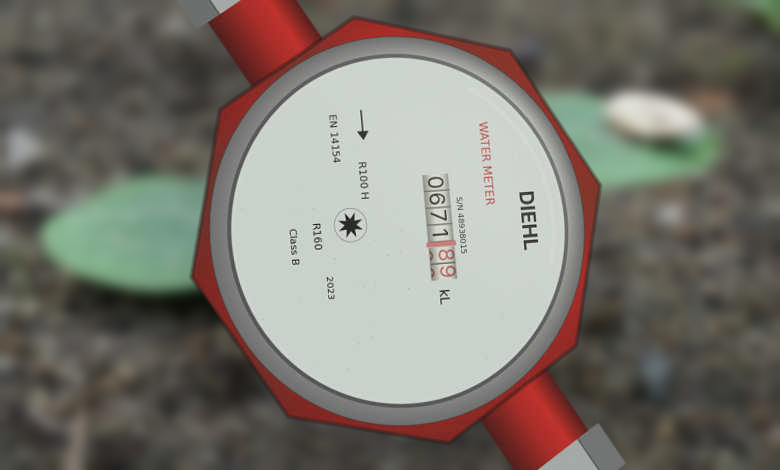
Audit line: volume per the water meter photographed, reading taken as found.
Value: 671.89 kL
